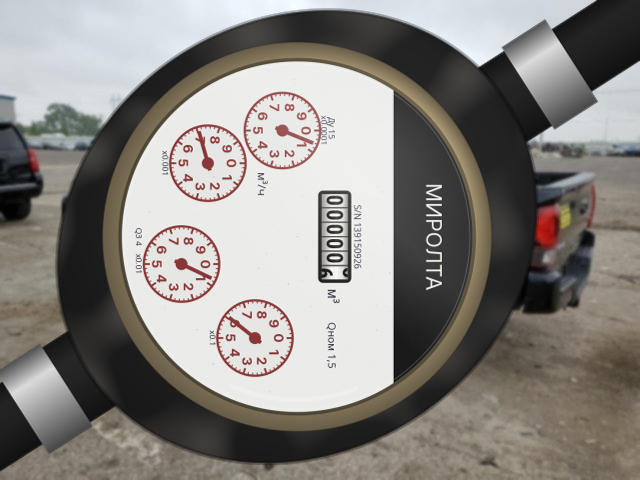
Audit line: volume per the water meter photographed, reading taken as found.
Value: 5.6070 m³
